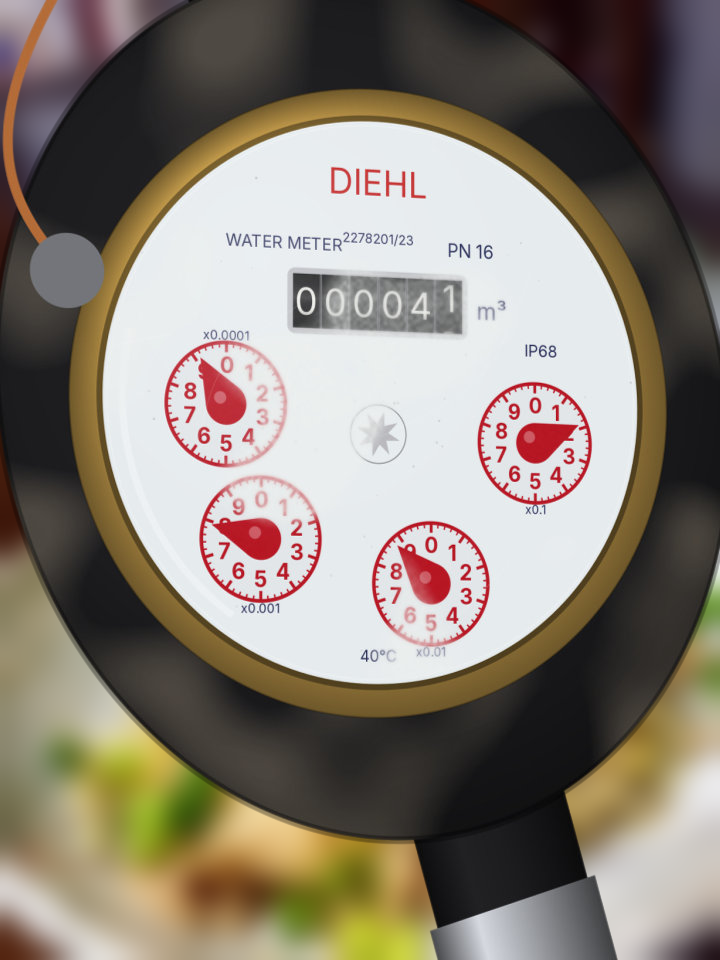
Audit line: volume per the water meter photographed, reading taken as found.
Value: 41.1879 m³
